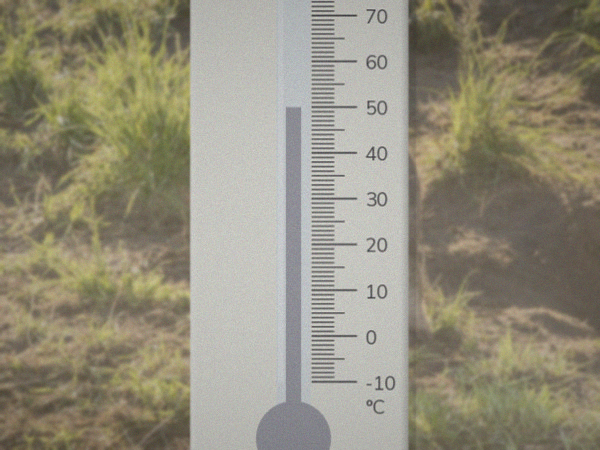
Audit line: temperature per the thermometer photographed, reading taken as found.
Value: 50 °C
